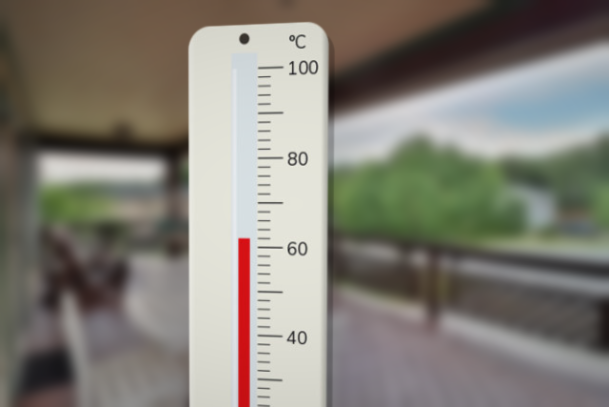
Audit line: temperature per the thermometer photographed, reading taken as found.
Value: 62 °C
